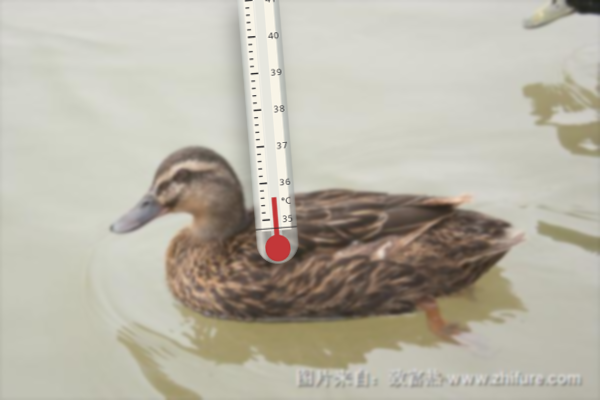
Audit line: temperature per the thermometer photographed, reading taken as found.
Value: 35.6 °C
